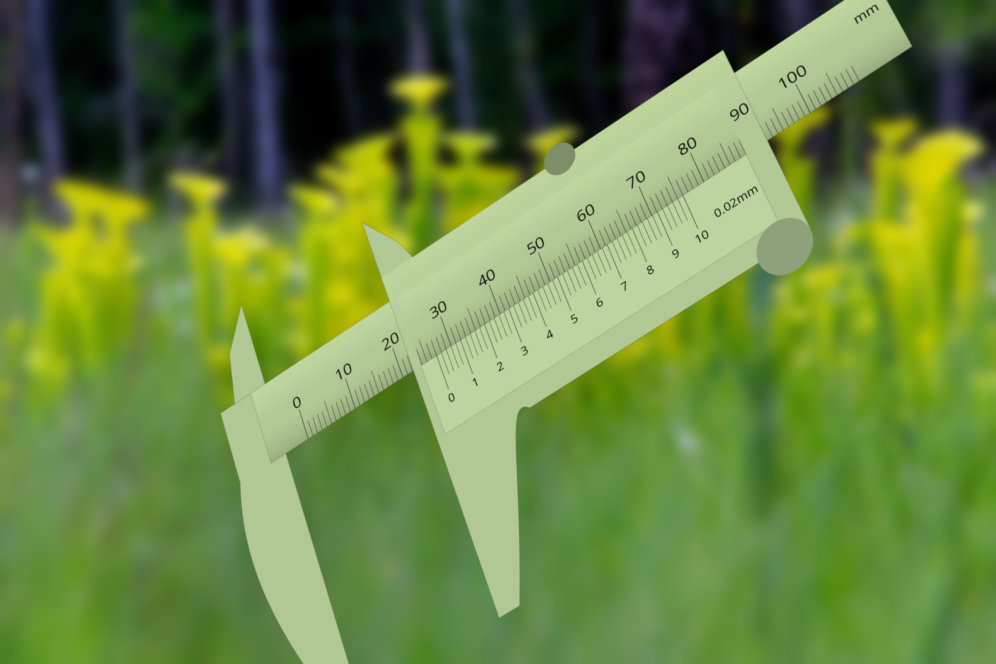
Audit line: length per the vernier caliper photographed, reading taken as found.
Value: 27.0 mm
